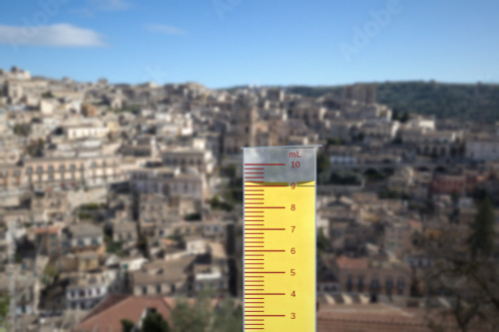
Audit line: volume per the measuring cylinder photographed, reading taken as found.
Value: 9 mL
